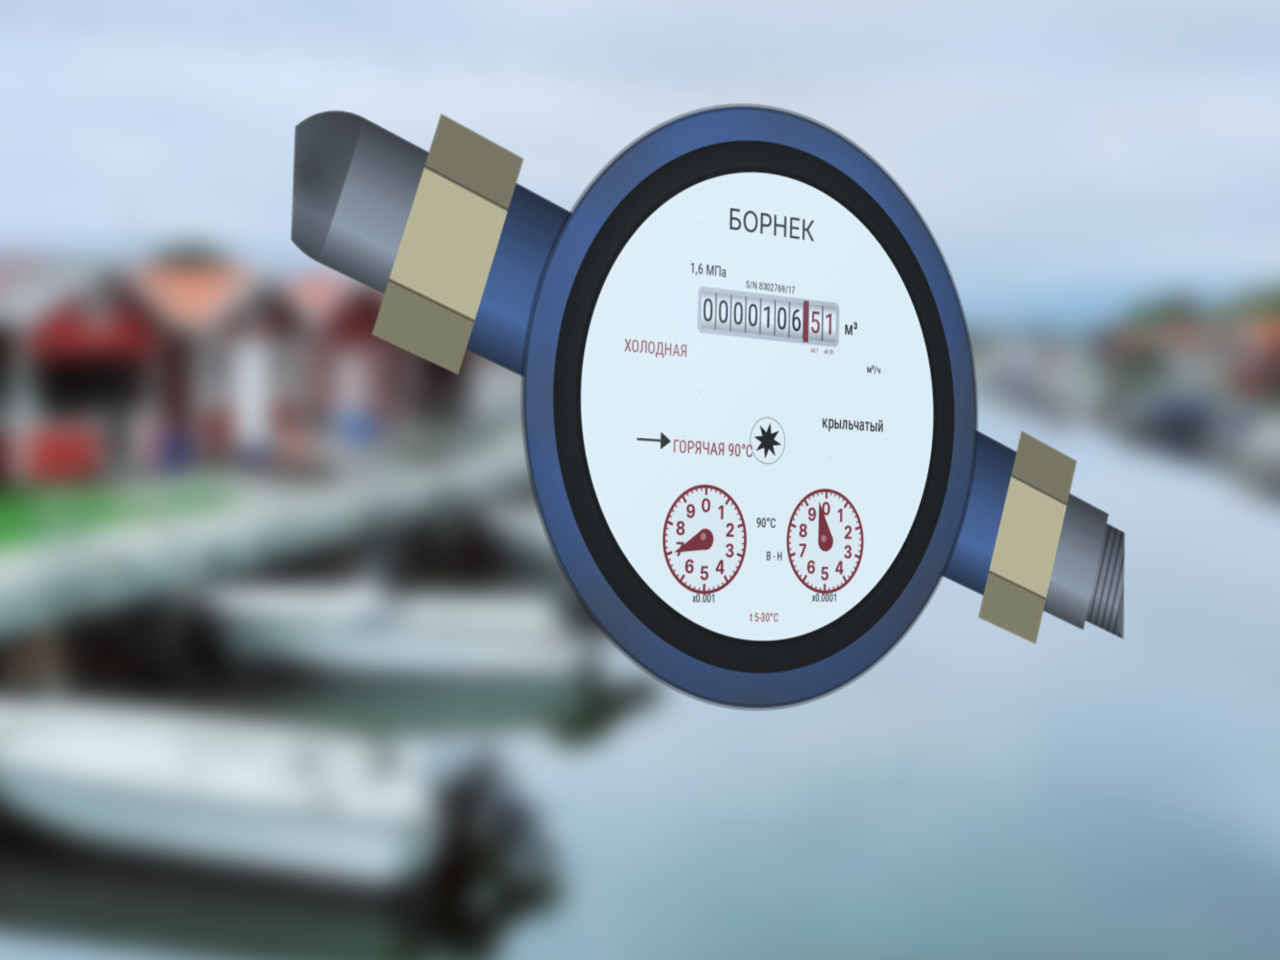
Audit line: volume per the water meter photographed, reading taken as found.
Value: 106.5169 m³
